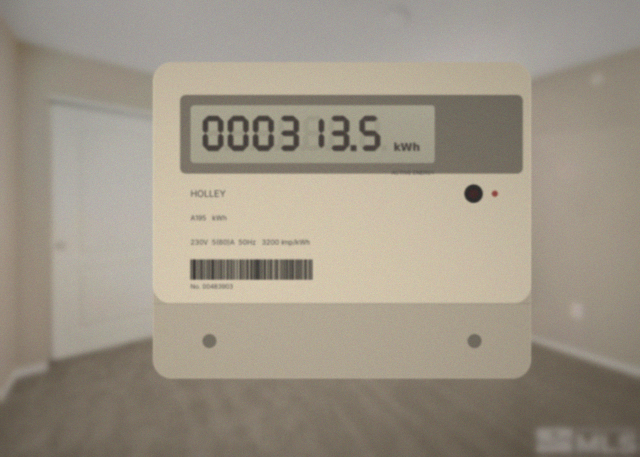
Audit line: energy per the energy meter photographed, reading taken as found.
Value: 313.5 kWh
